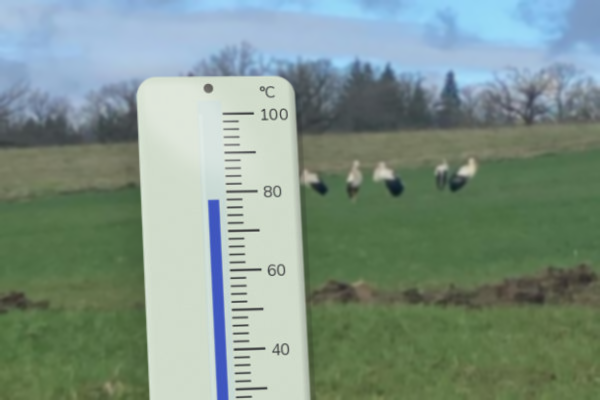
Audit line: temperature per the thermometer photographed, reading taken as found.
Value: 78 °C
